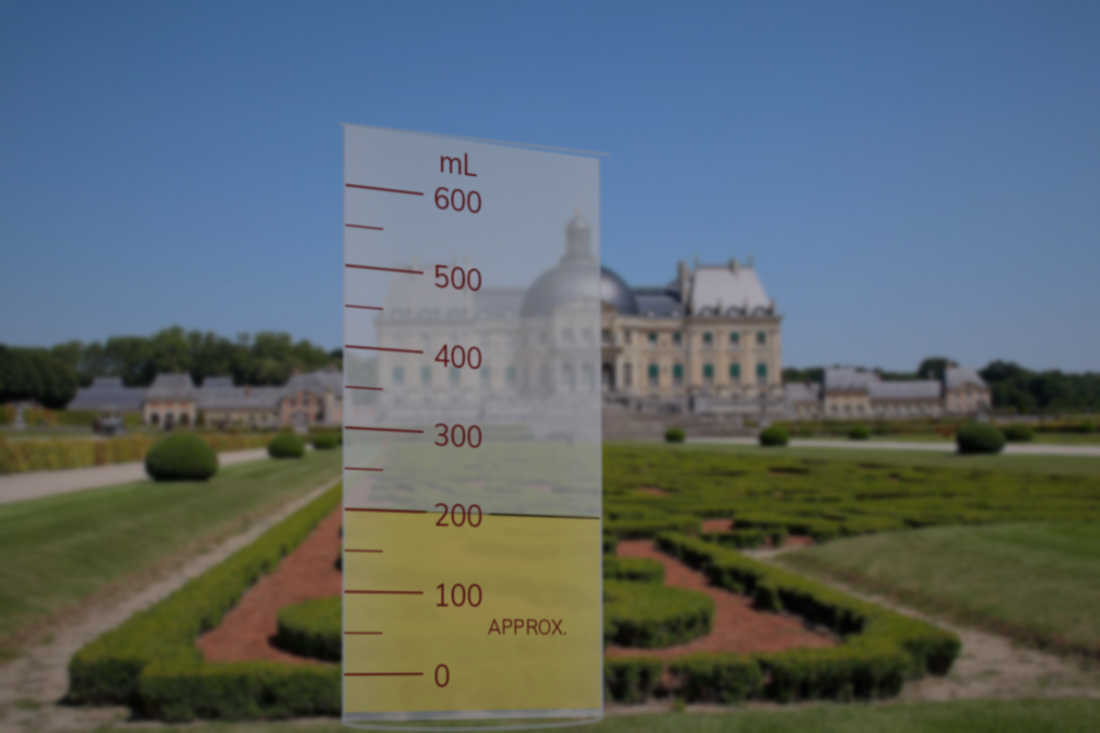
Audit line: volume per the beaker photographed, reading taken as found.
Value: 200 mL
